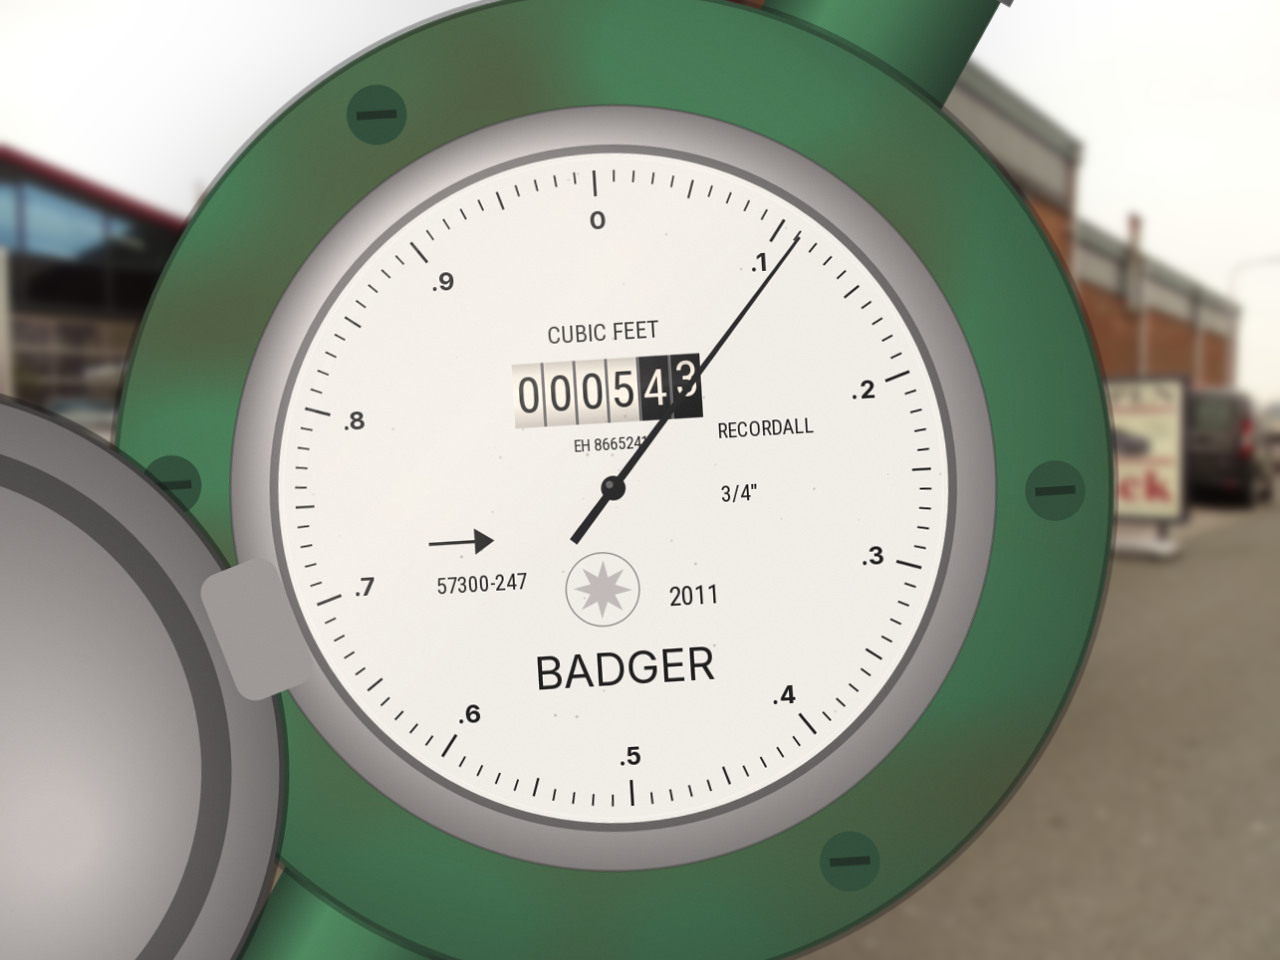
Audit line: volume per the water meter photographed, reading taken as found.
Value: 543.11 ft³
